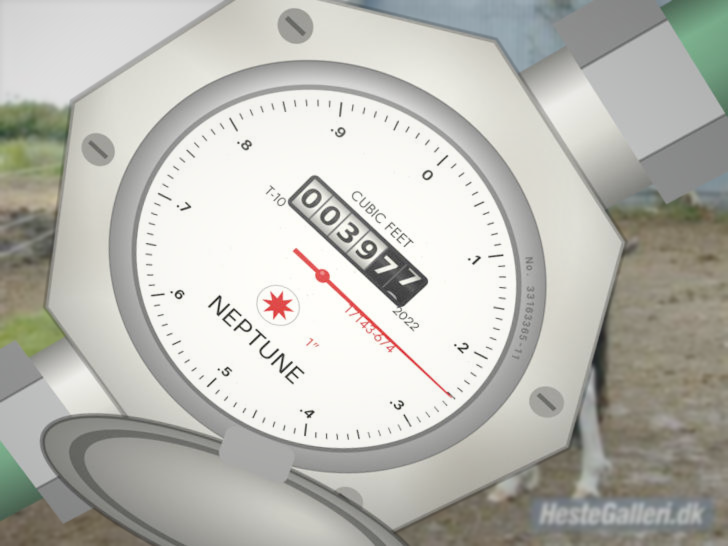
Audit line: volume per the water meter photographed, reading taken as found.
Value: 3977.25 ft³
